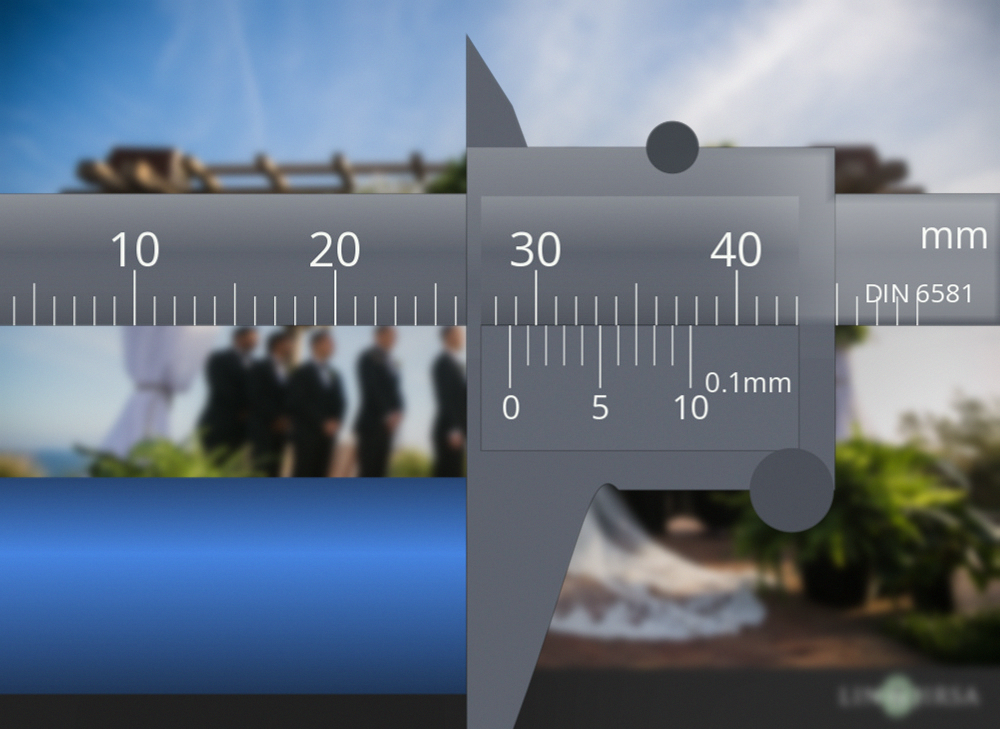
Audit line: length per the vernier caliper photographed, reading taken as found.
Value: 28.7 mm
